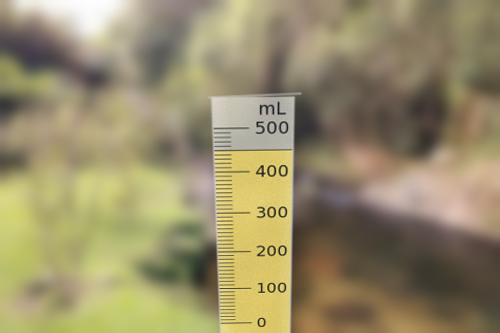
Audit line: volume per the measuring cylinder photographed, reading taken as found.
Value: 450 mL
